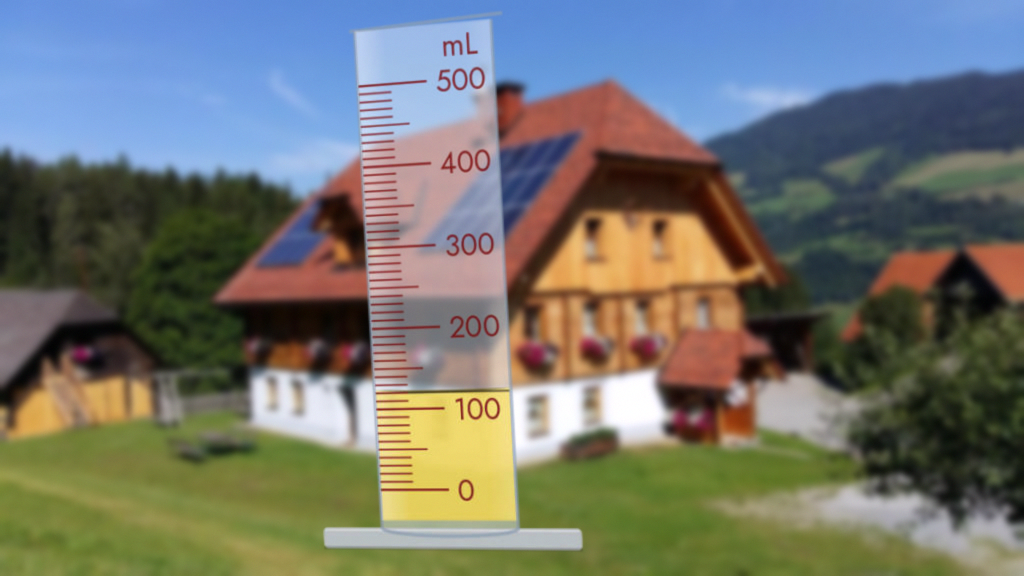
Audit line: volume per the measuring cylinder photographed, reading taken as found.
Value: 120 mL
